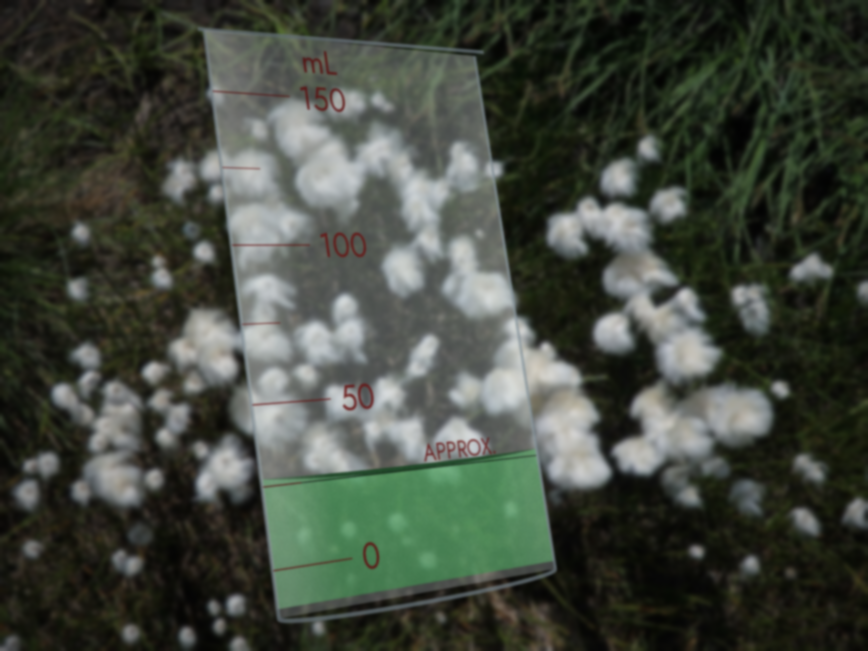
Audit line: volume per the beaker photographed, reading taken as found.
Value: 25 mL
